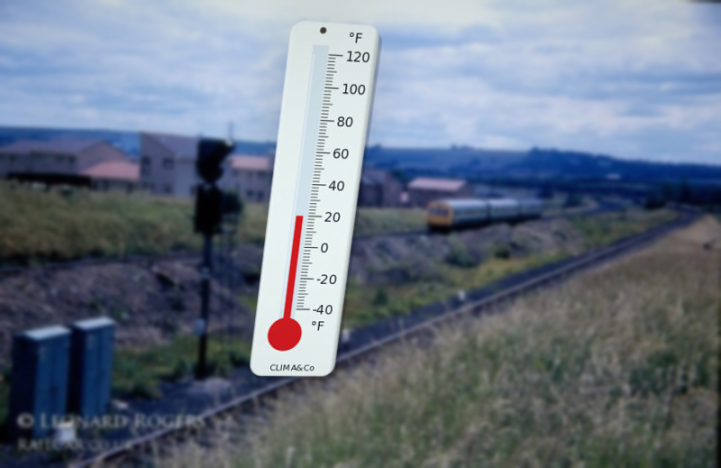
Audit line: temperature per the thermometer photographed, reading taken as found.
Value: 20 °F
